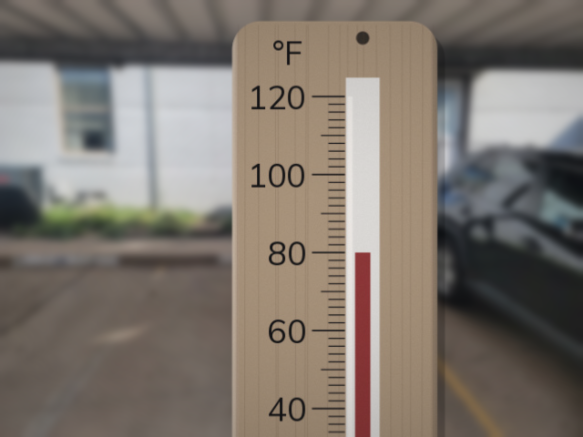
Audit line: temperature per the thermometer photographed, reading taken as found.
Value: 80 °F
